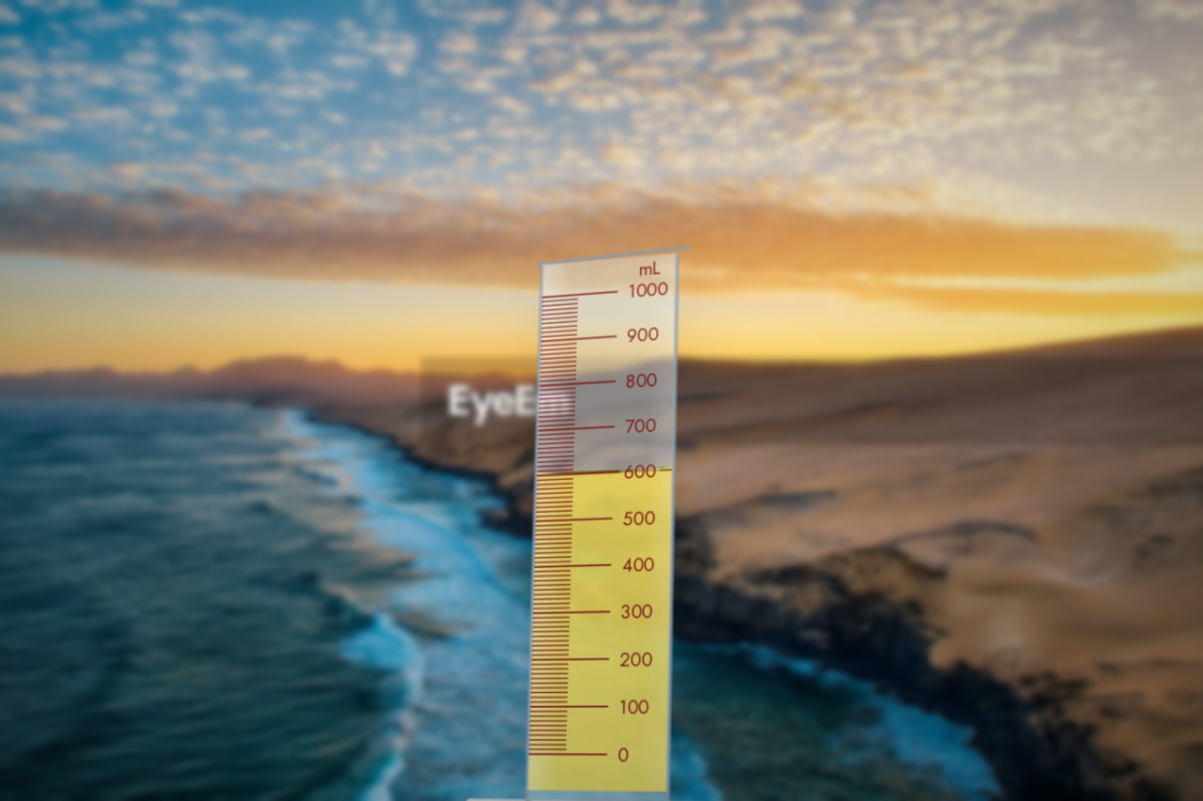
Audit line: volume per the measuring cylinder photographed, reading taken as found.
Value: 600 mL
